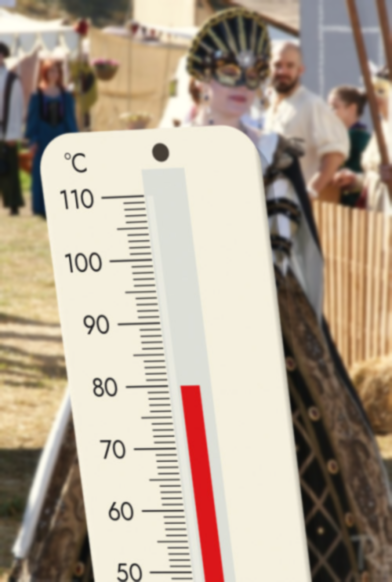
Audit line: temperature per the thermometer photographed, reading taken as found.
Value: 80 °C
